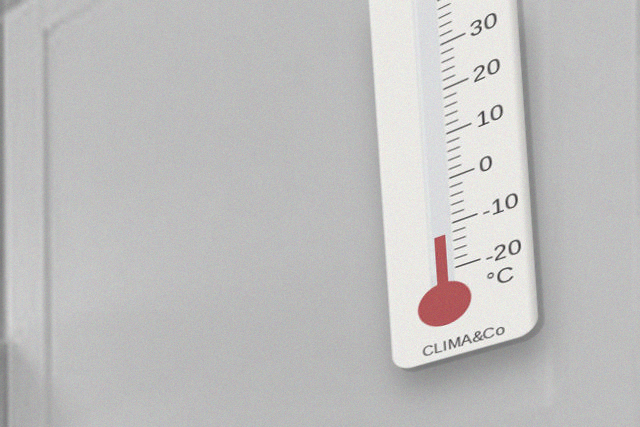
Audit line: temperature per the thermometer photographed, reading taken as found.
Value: -12 °C
